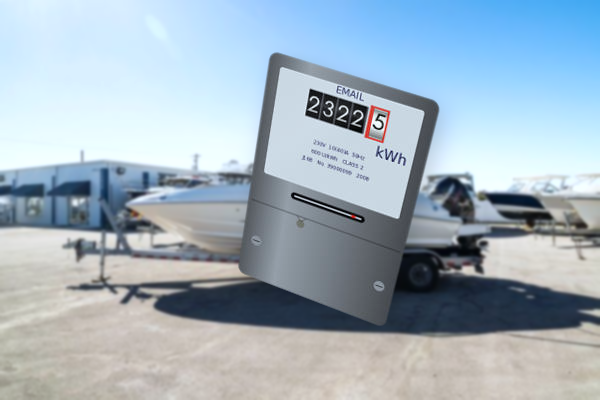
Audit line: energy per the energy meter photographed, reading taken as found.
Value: 2322.5 kWh
